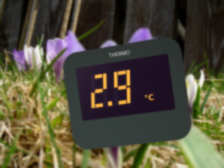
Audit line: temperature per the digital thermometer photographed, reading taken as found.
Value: 2.9 °C
